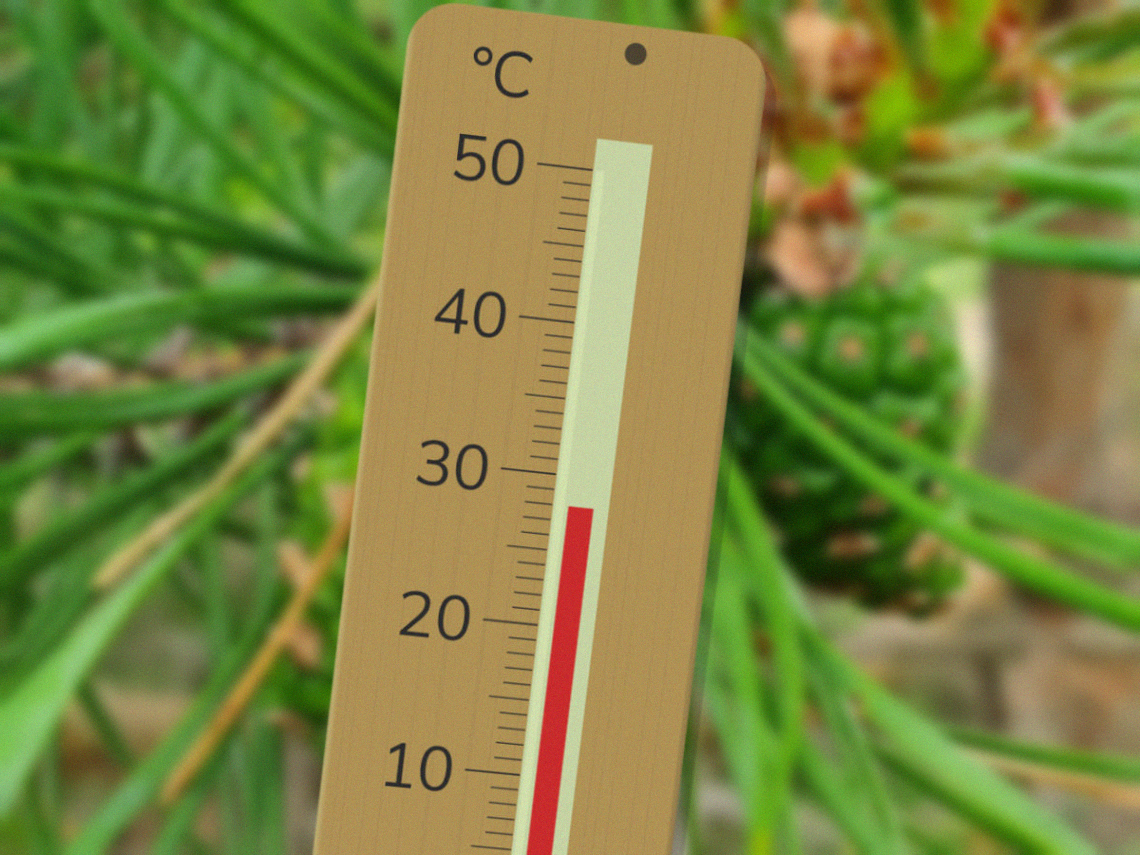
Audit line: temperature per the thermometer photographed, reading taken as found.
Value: 28 °C
